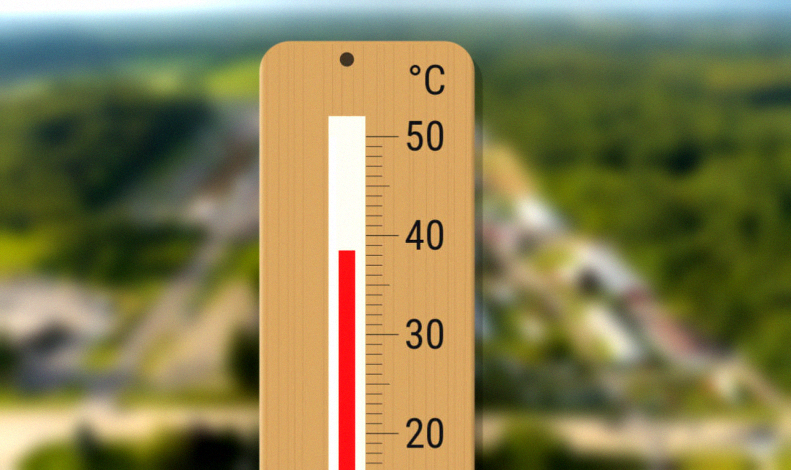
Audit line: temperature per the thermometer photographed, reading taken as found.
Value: 38.5 °C
